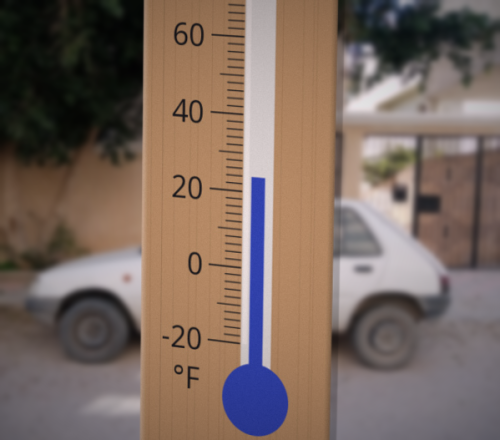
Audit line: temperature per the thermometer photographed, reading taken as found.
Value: 24 °F
